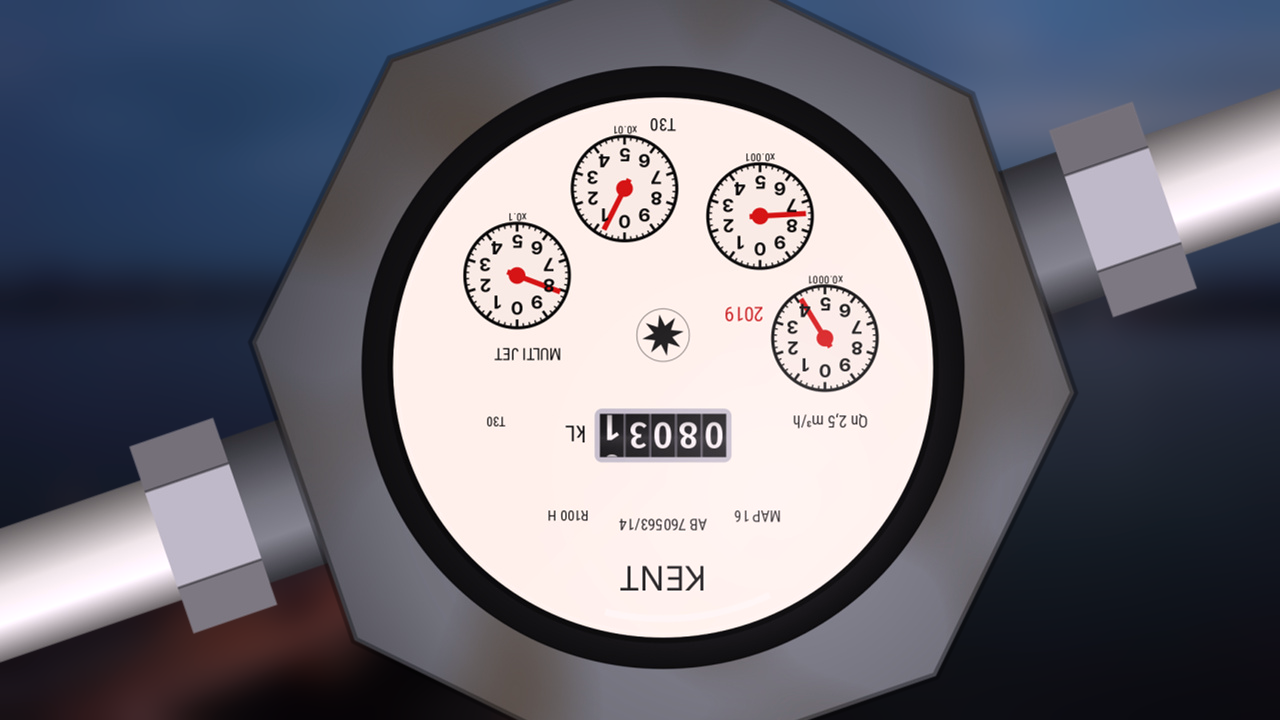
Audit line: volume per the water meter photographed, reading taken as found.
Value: 8030.8074 kL
